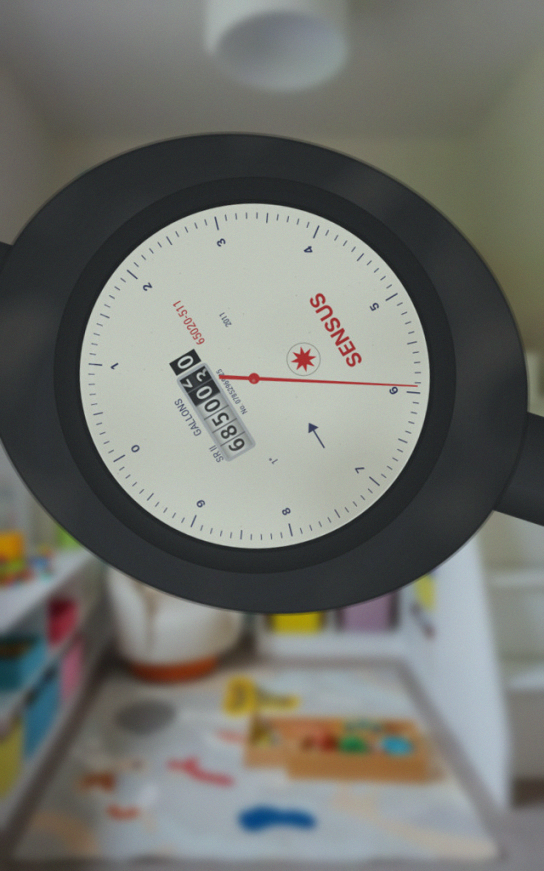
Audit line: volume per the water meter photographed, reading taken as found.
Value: 6850025.9 gal
